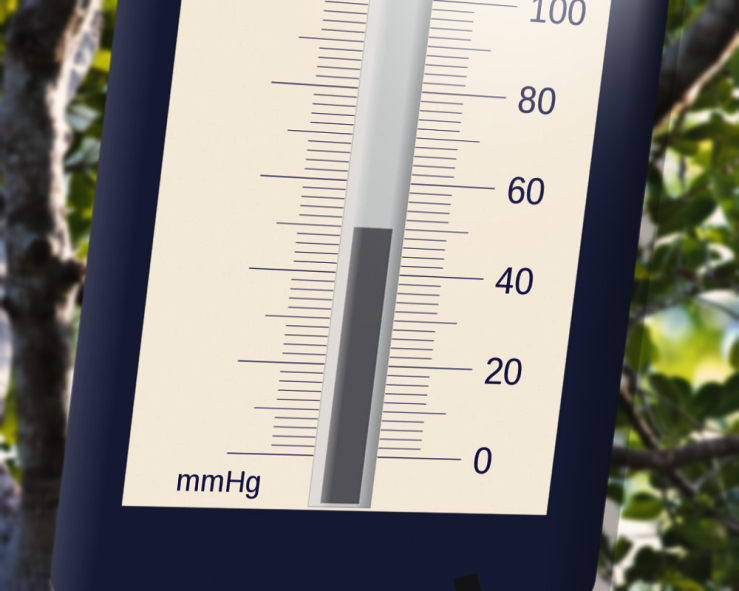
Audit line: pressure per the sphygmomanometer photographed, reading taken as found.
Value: 50 mmHg
